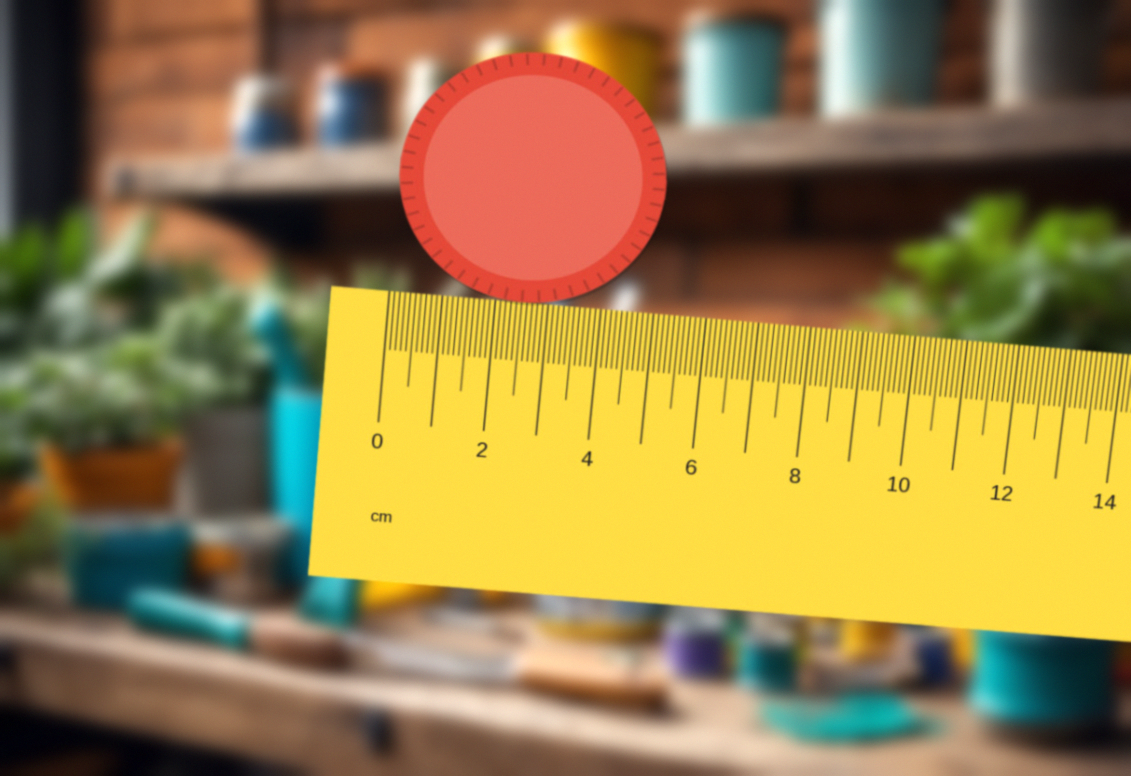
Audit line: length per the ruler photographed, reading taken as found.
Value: 5 cm
